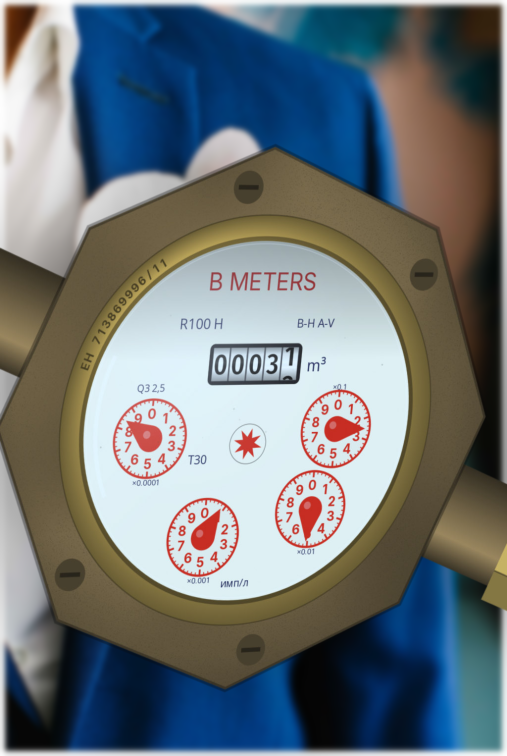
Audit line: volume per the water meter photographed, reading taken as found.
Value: 31.2508 m³
